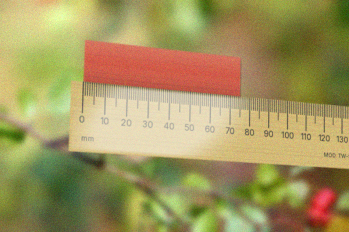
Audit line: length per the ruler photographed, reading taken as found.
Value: 75 mm
